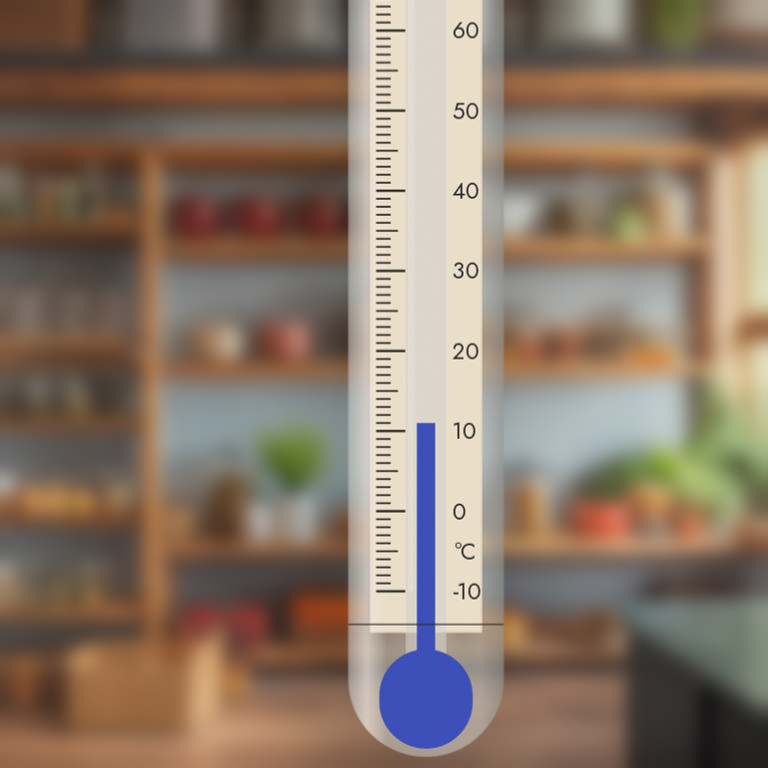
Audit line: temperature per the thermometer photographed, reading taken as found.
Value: 11 °C
